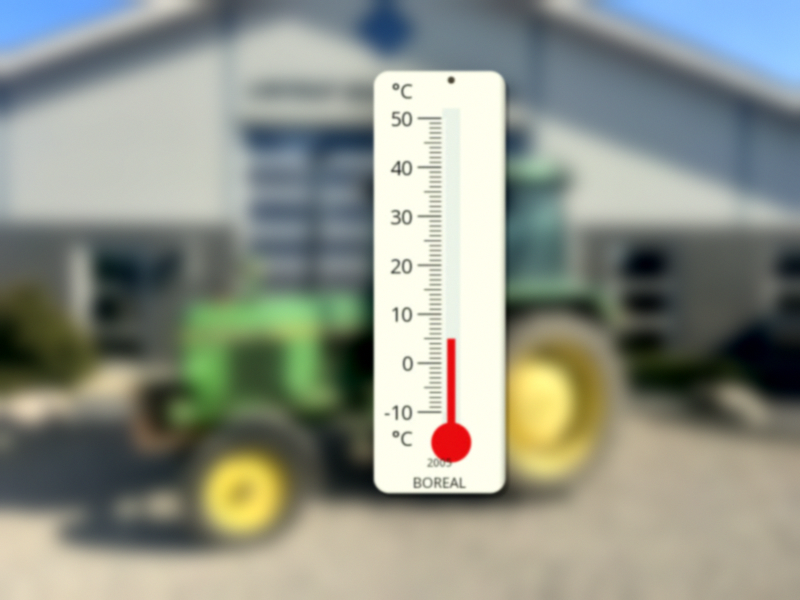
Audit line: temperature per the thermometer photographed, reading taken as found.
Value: 5 °C
